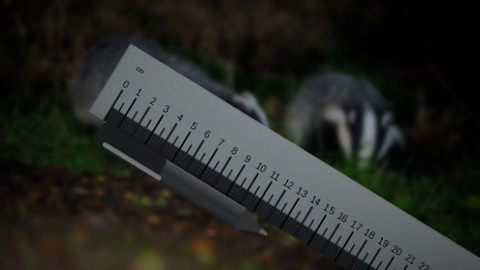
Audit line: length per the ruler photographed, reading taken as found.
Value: 12.5 cm
